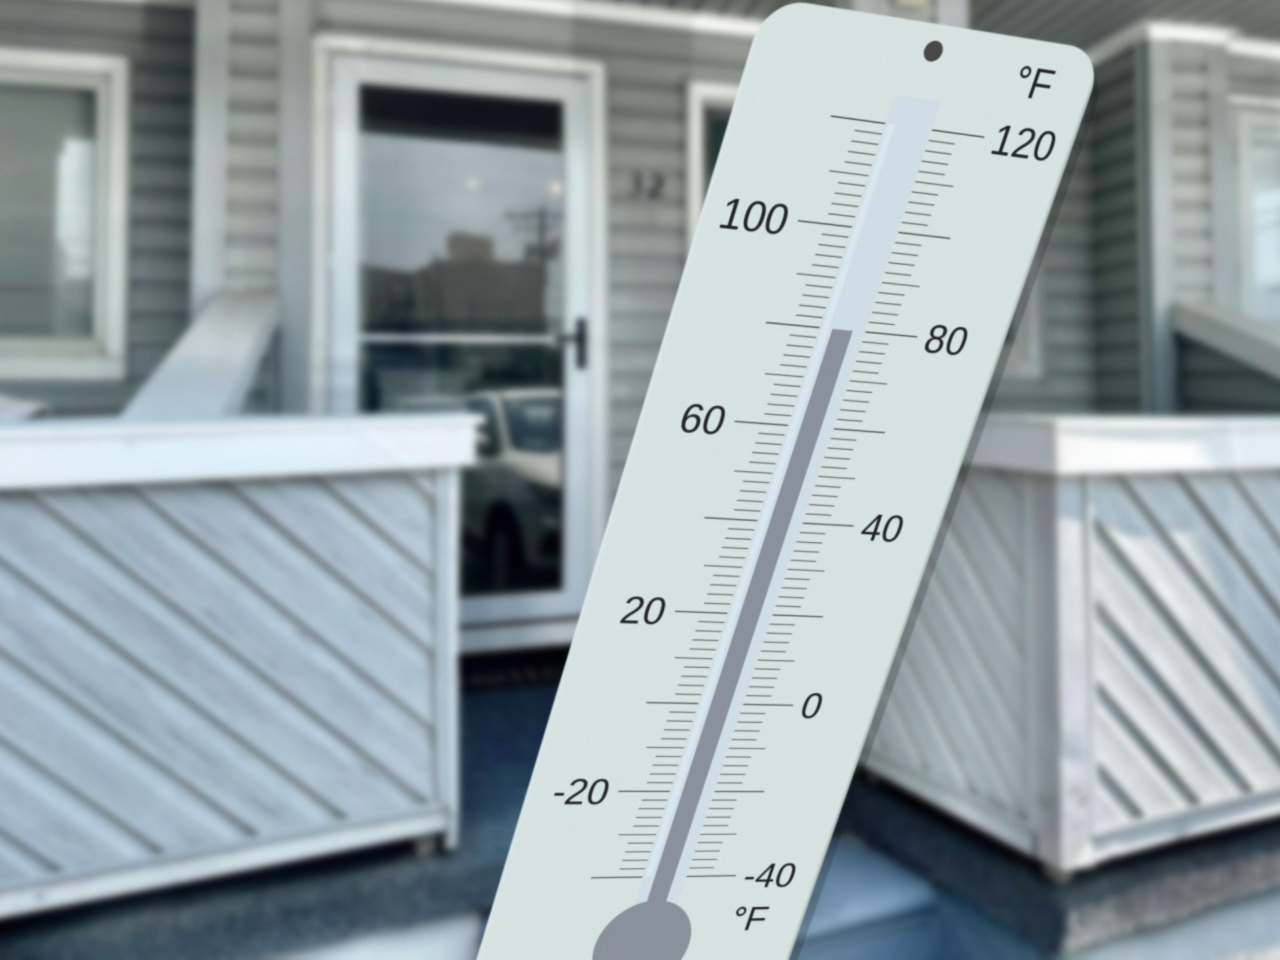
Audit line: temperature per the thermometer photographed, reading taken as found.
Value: 80 °F
